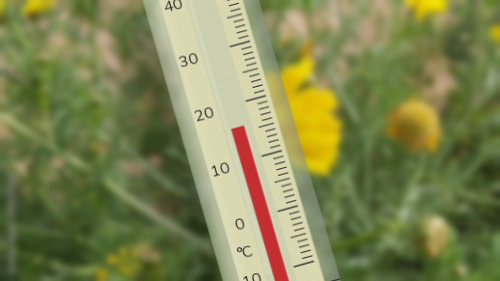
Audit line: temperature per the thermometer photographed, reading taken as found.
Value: 16 °C
